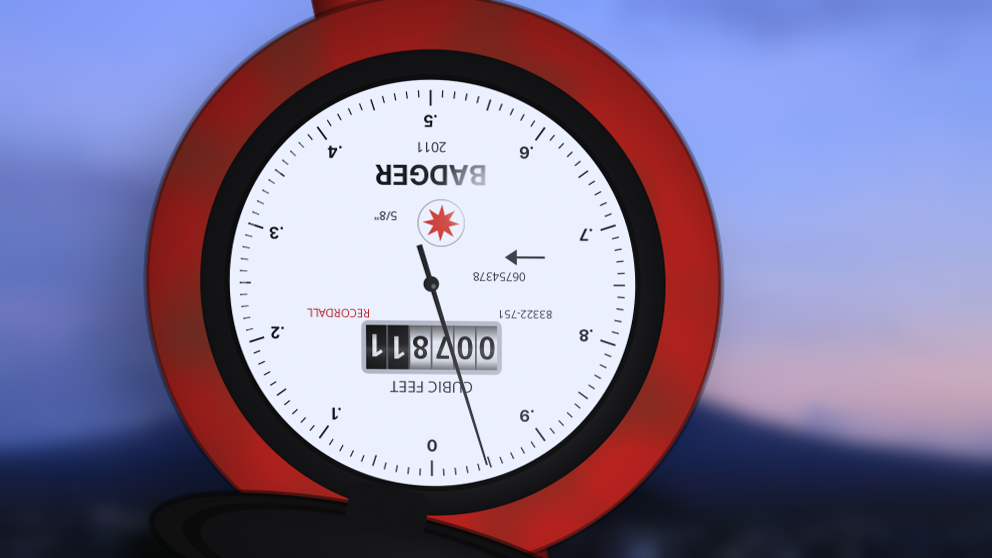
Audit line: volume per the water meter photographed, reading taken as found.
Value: 7810.95 ft³
